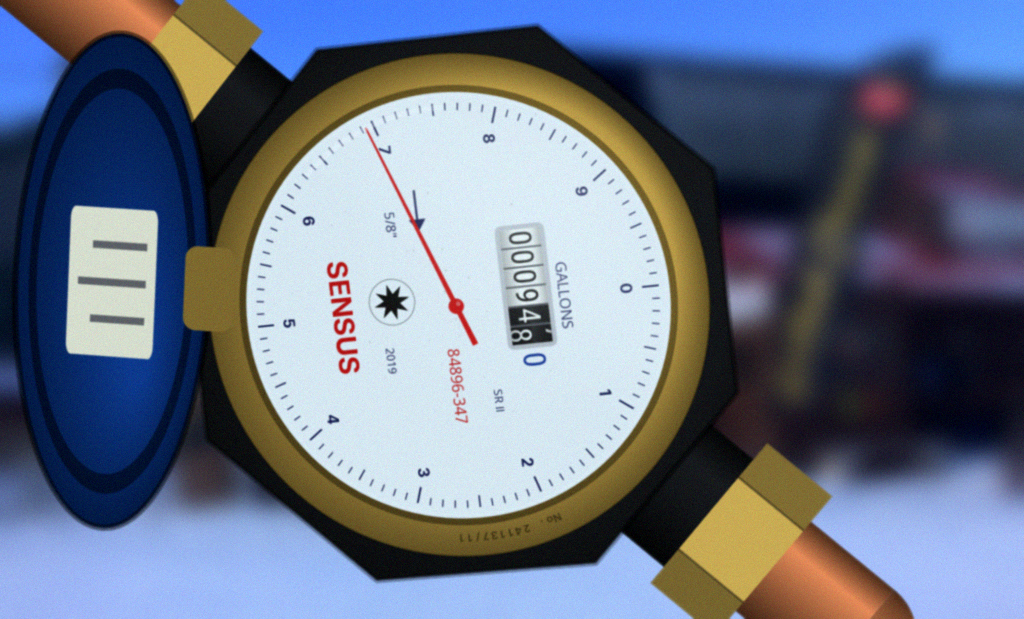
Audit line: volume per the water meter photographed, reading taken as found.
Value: 9476.9 gal
